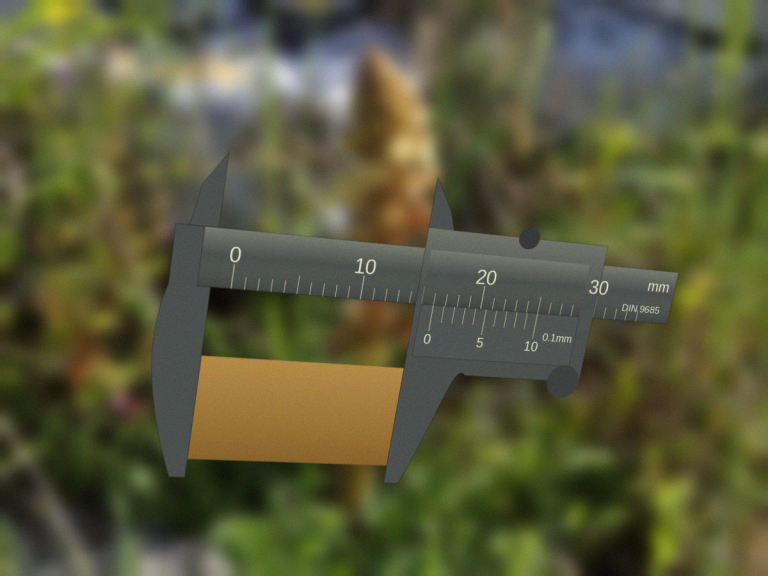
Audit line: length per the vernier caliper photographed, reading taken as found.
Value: 16.0 mm
